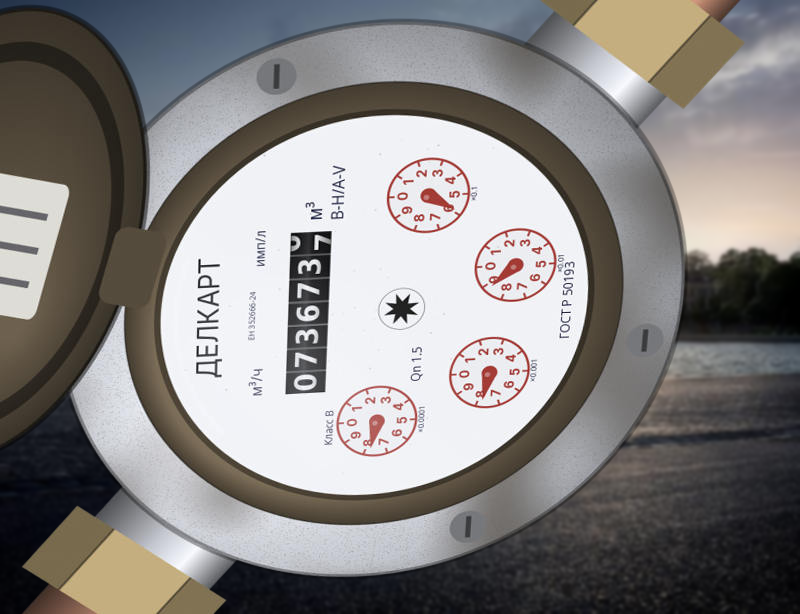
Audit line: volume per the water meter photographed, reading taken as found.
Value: 736736.5877 m³
